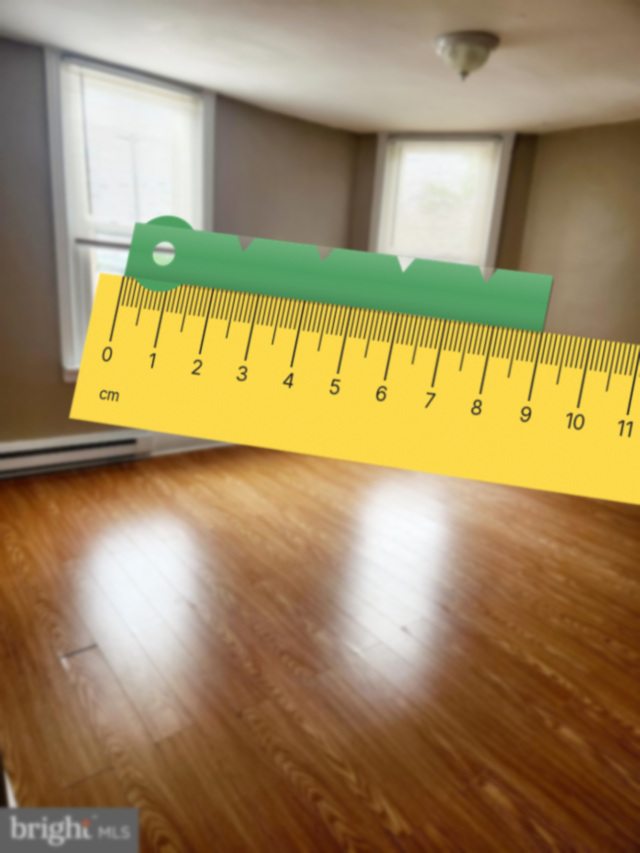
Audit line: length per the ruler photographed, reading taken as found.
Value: 9 cm
